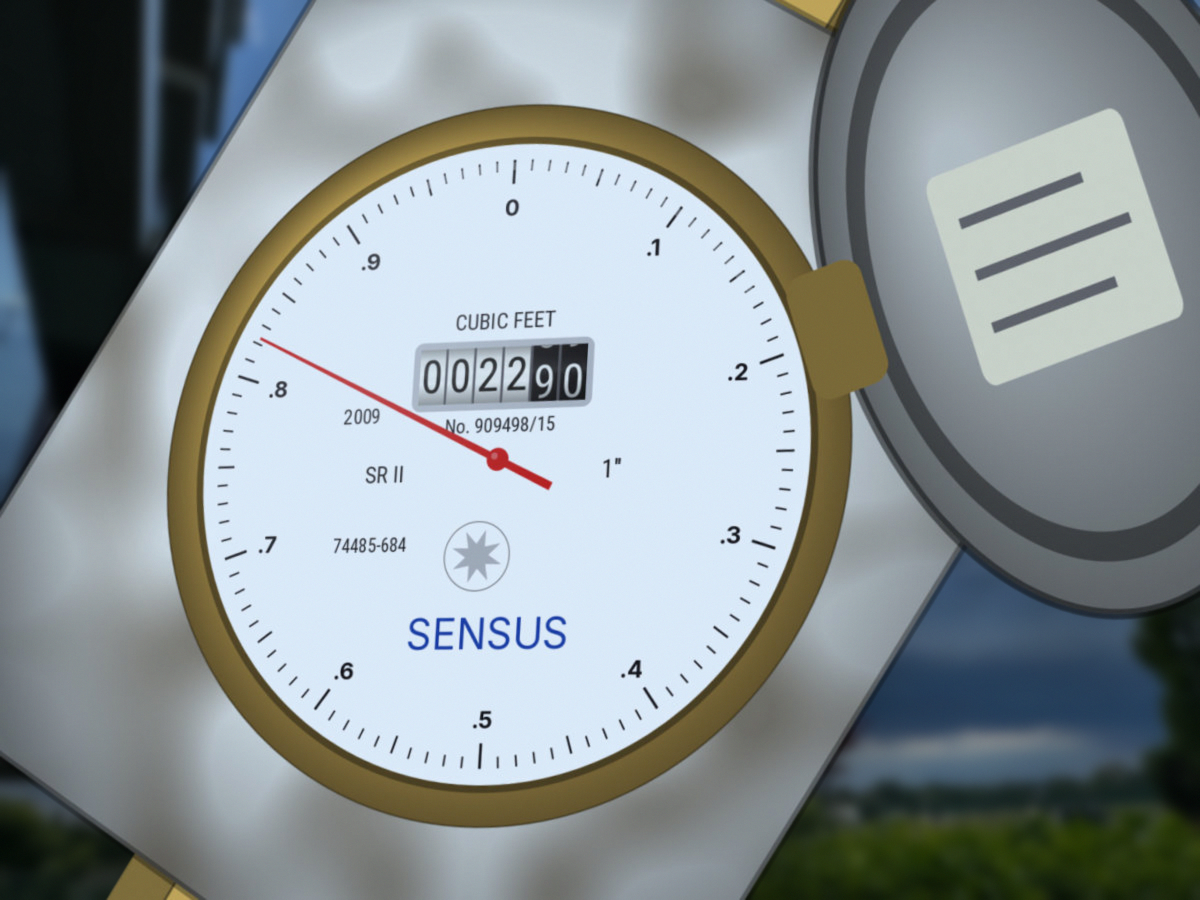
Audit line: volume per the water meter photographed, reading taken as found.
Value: 2289.82 ft³
